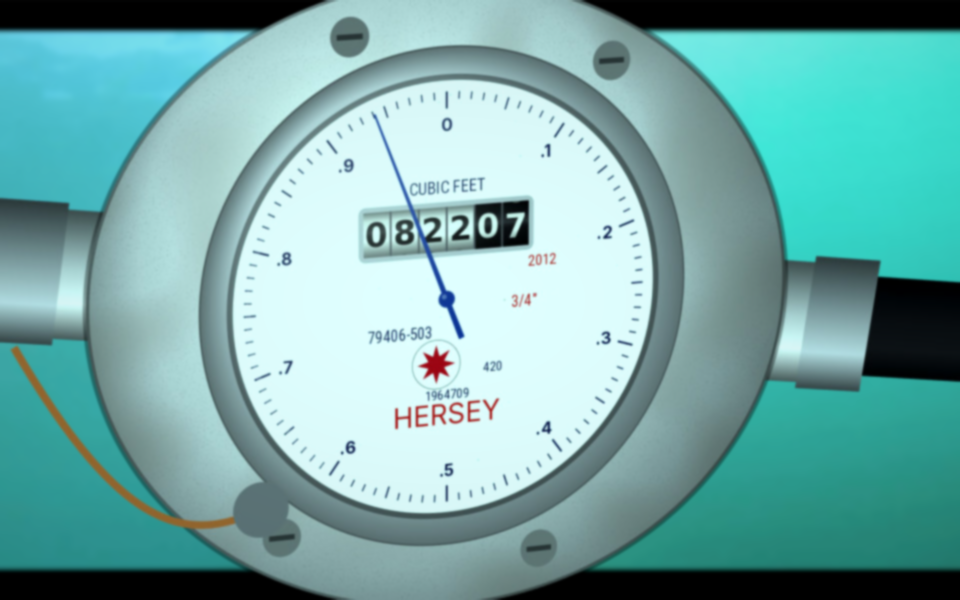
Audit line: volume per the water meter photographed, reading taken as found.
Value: 82206.94 ft³
